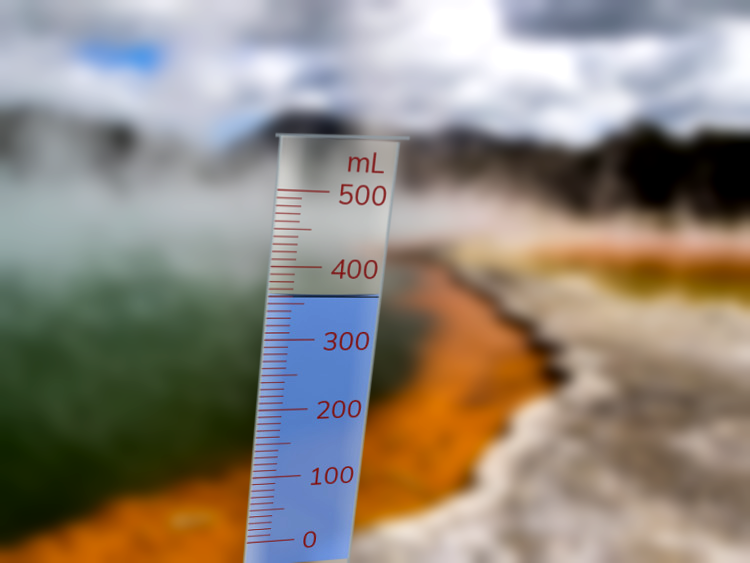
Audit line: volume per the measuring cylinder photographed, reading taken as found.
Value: 360 mL
